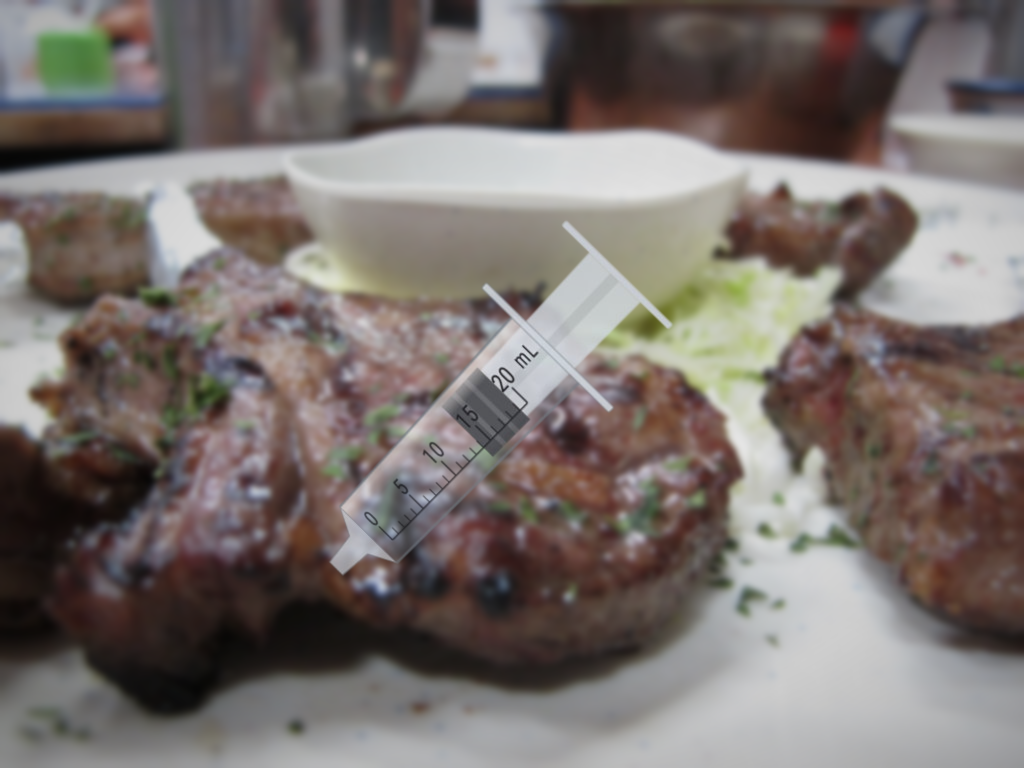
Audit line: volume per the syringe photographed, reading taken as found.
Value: 14 mL
